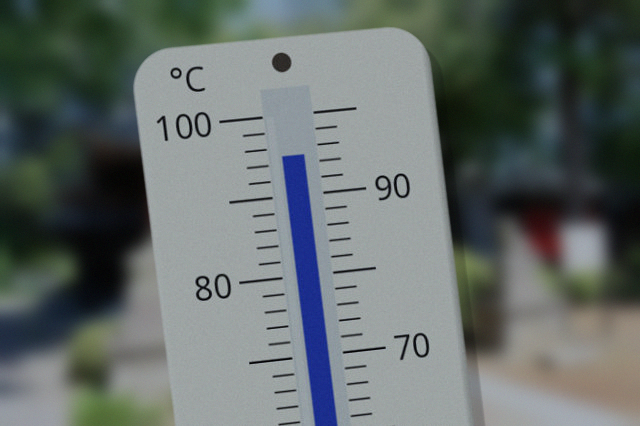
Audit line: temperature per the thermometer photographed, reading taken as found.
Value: 95 °C
